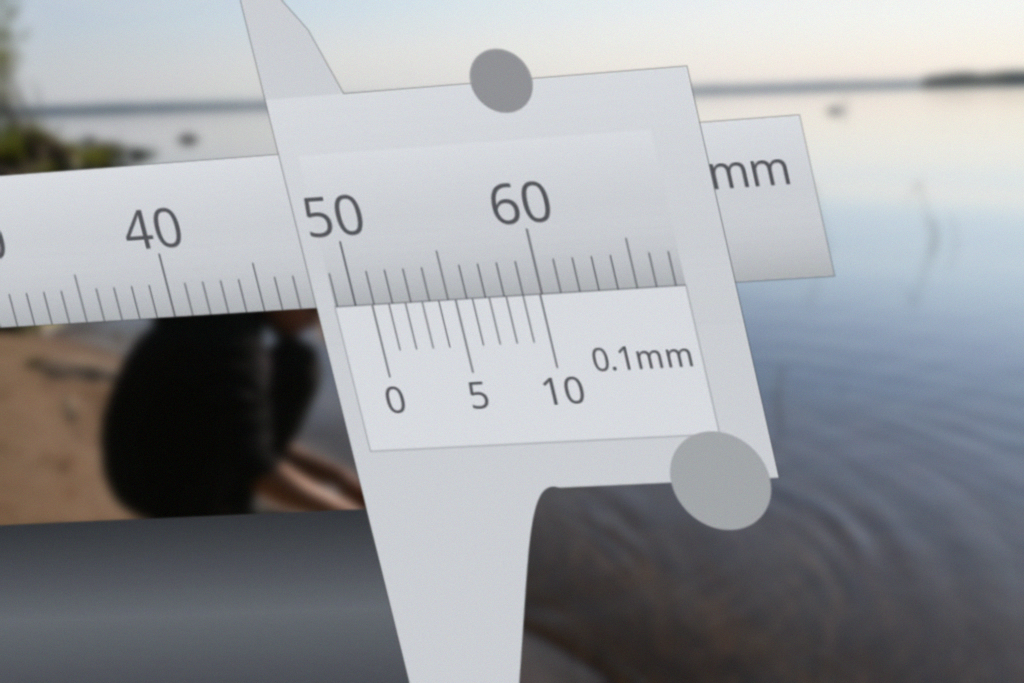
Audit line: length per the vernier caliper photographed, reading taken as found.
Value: 50.9 mm
